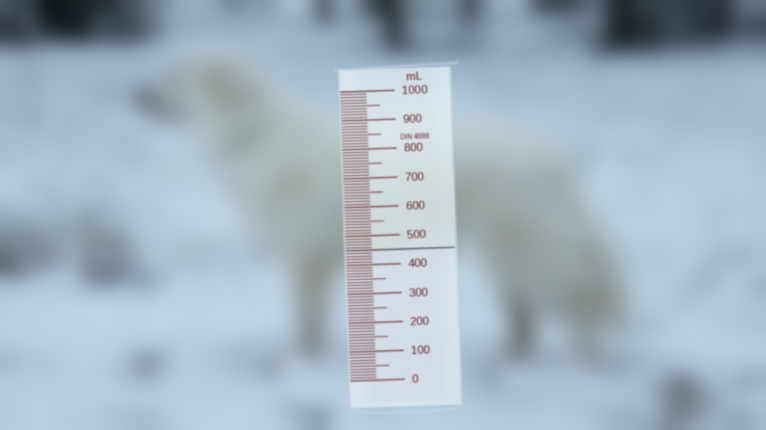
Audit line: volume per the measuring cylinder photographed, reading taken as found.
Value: 450 mL
